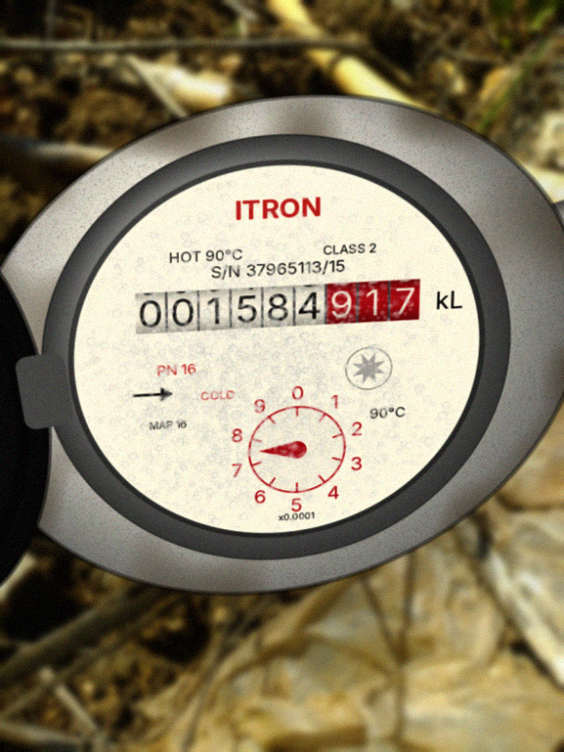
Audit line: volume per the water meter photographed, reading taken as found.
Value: 1584.9177 kL
